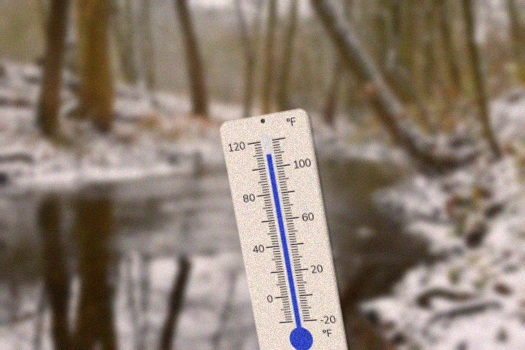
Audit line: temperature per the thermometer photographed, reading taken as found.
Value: 110 °F
